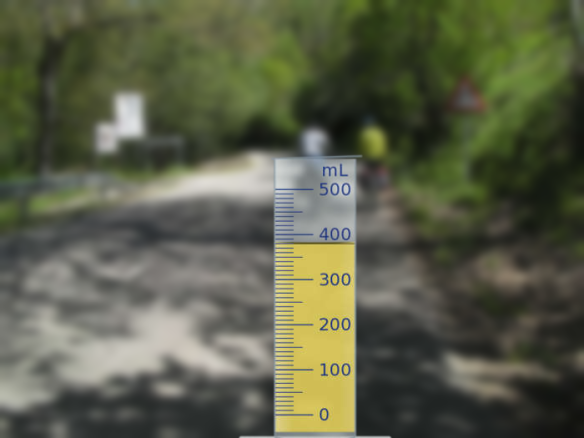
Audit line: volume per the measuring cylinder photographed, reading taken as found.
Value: 380 mL
